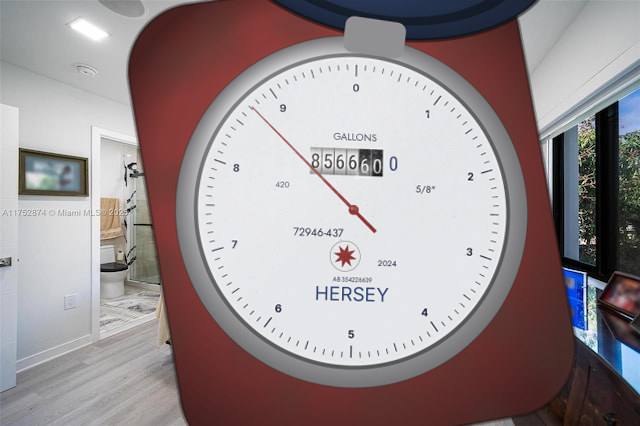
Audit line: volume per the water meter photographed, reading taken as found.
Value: 8566598.7 gal
